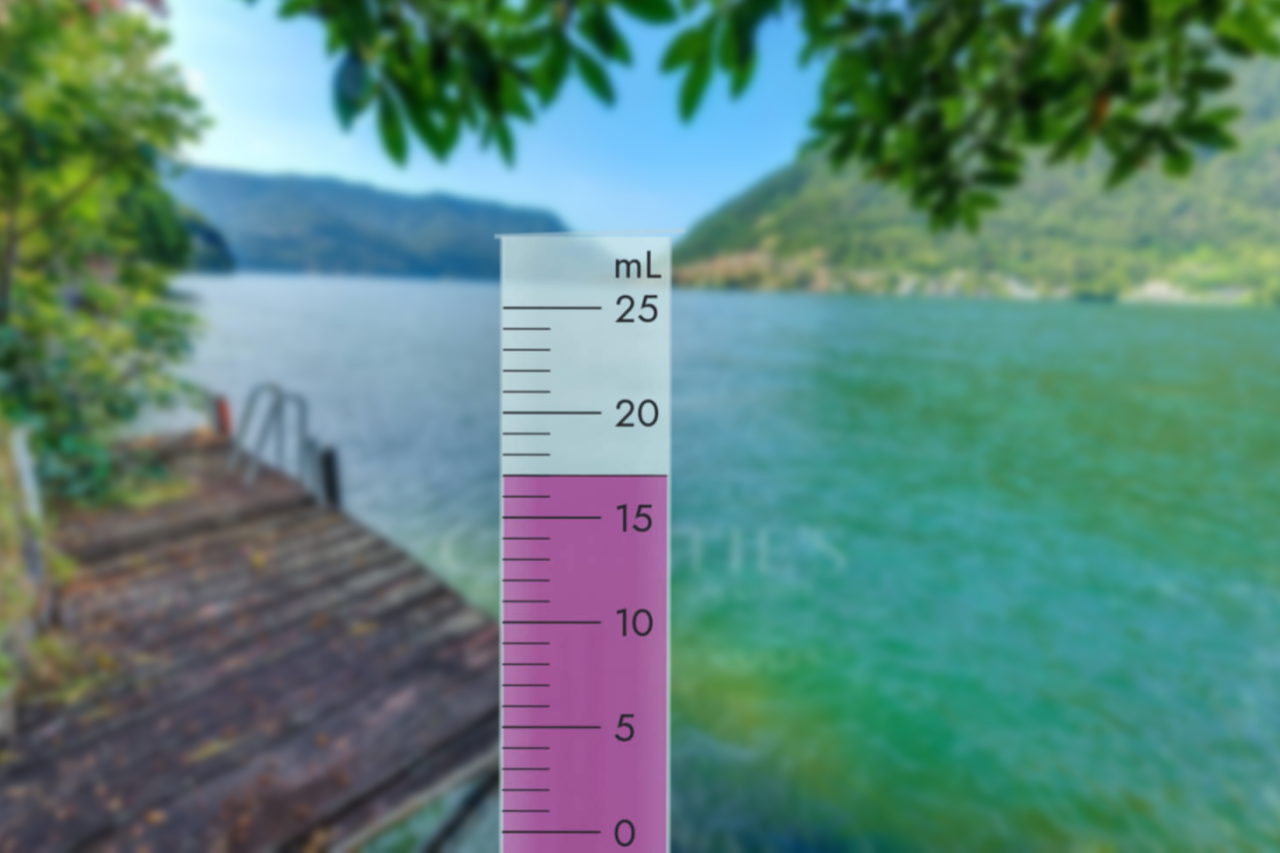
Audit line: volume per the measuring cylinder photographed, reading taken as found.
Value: 17 mL
